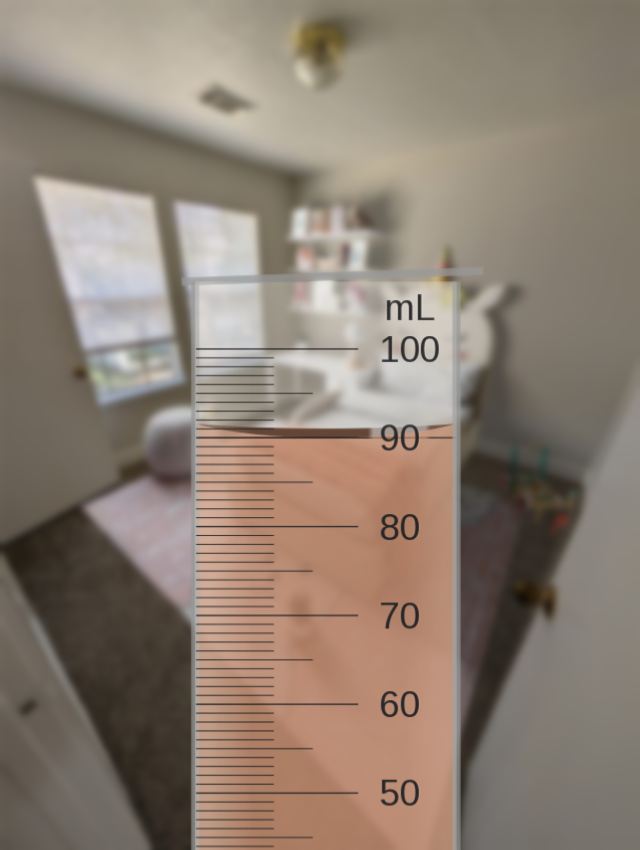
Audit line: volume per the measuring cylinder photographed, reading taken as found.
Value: 90 mL
